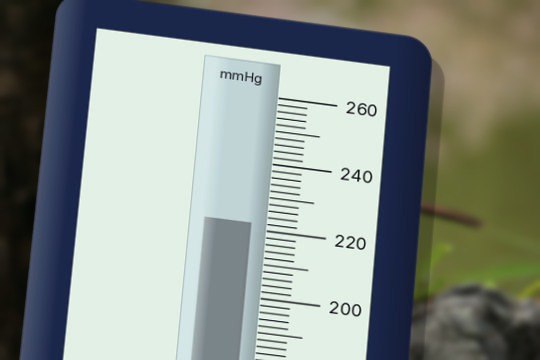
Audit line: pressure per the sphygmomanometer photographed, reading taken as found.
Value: 222 mmHg
